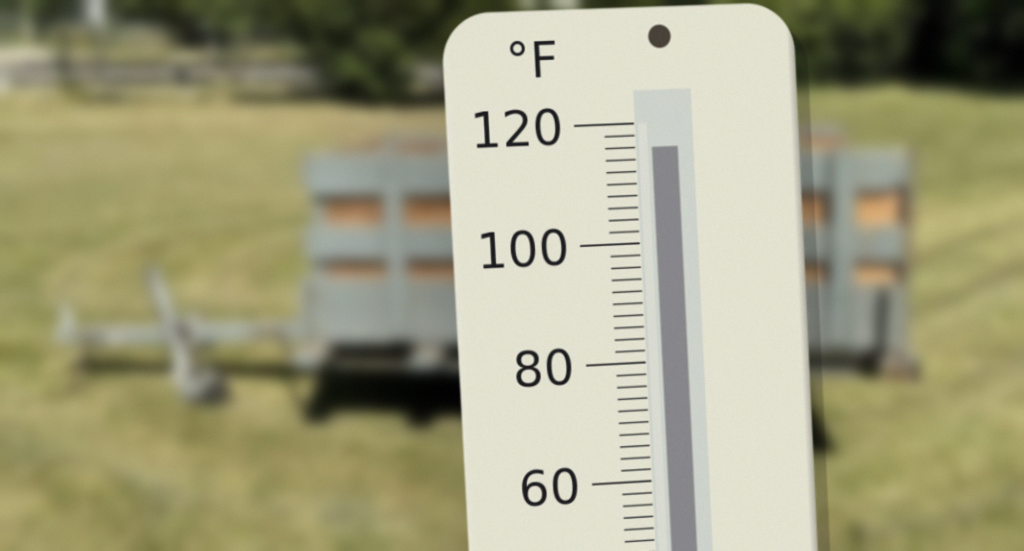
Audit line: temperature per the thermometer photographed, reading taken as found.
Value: 116 °F
